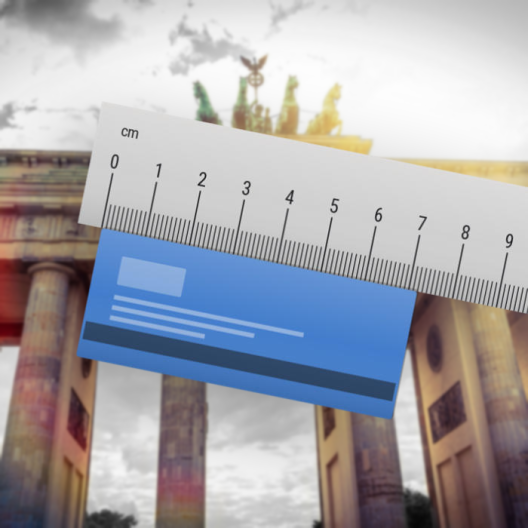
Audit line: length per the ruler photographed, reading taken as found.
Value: 7.2 cm
